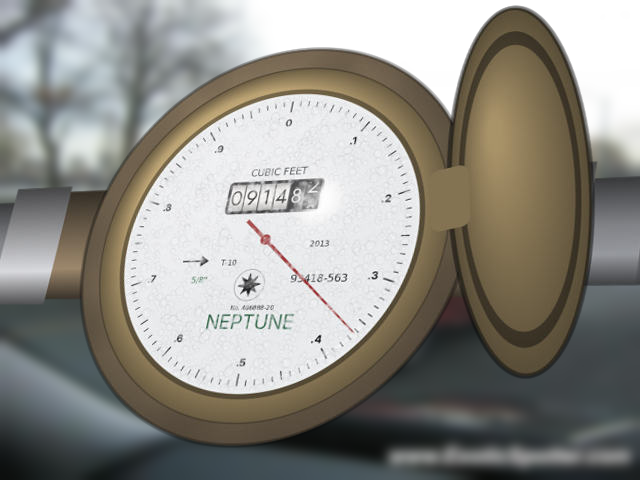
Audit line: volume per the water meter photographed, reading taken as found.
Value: 91482.36 ft³
